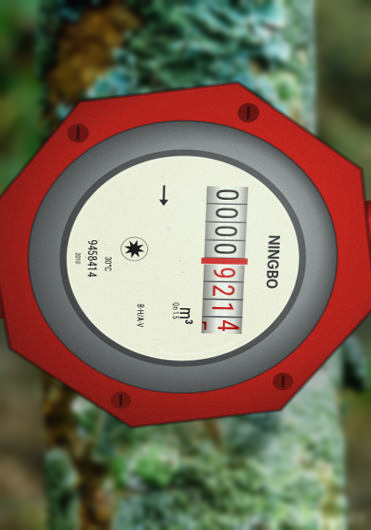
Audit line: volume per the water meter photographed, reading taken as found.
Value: 0.9214 m³
